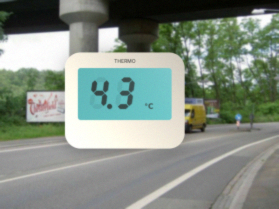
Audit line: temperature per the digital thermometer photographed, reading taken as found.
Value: 4.3 °C
